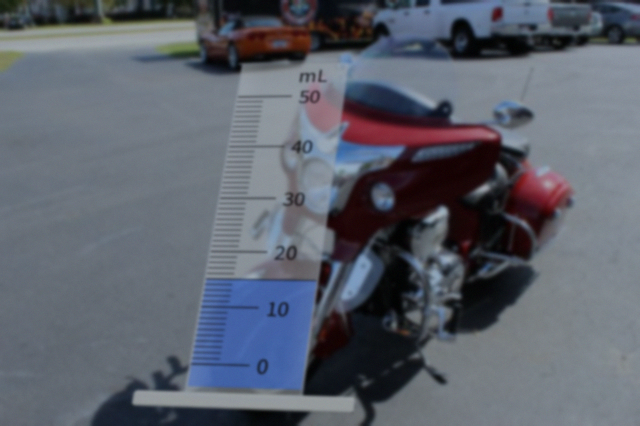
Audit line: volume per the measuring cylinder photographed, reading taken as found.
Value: 15 mL
